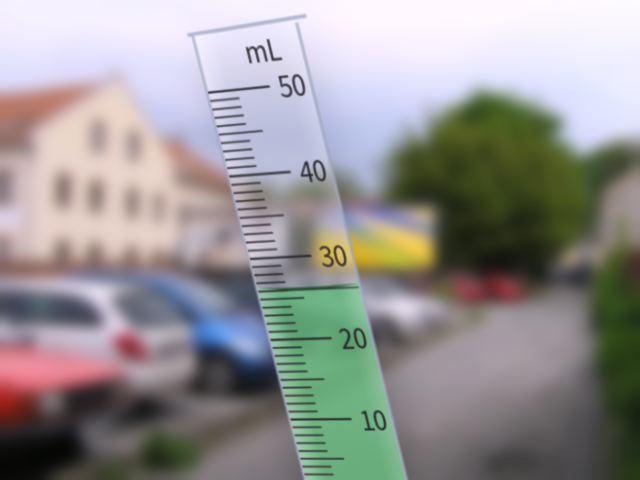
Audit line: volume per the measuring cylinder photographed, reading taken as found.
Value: 26 mL
